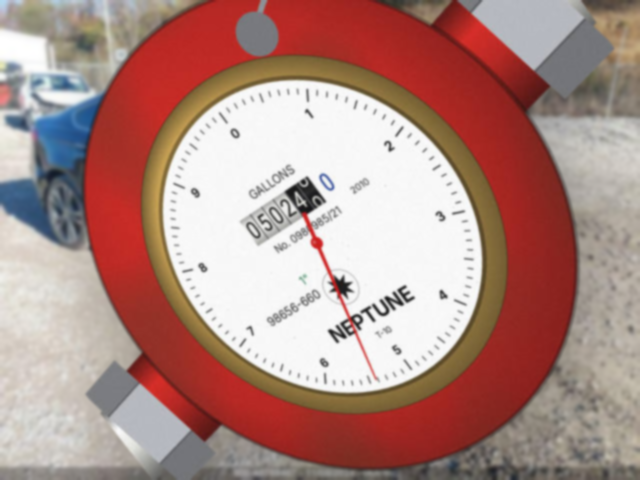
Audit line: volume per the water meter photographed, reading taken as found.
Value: 502485.4 gal
